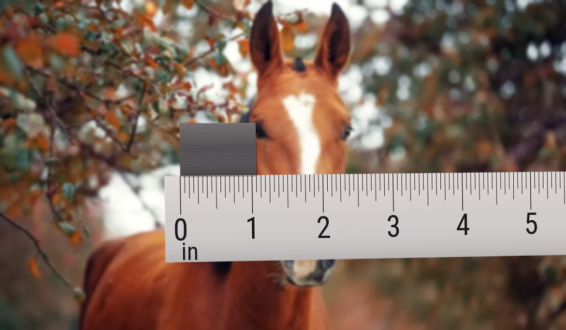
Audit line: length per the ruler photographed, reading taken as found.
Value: 1.0625 in
